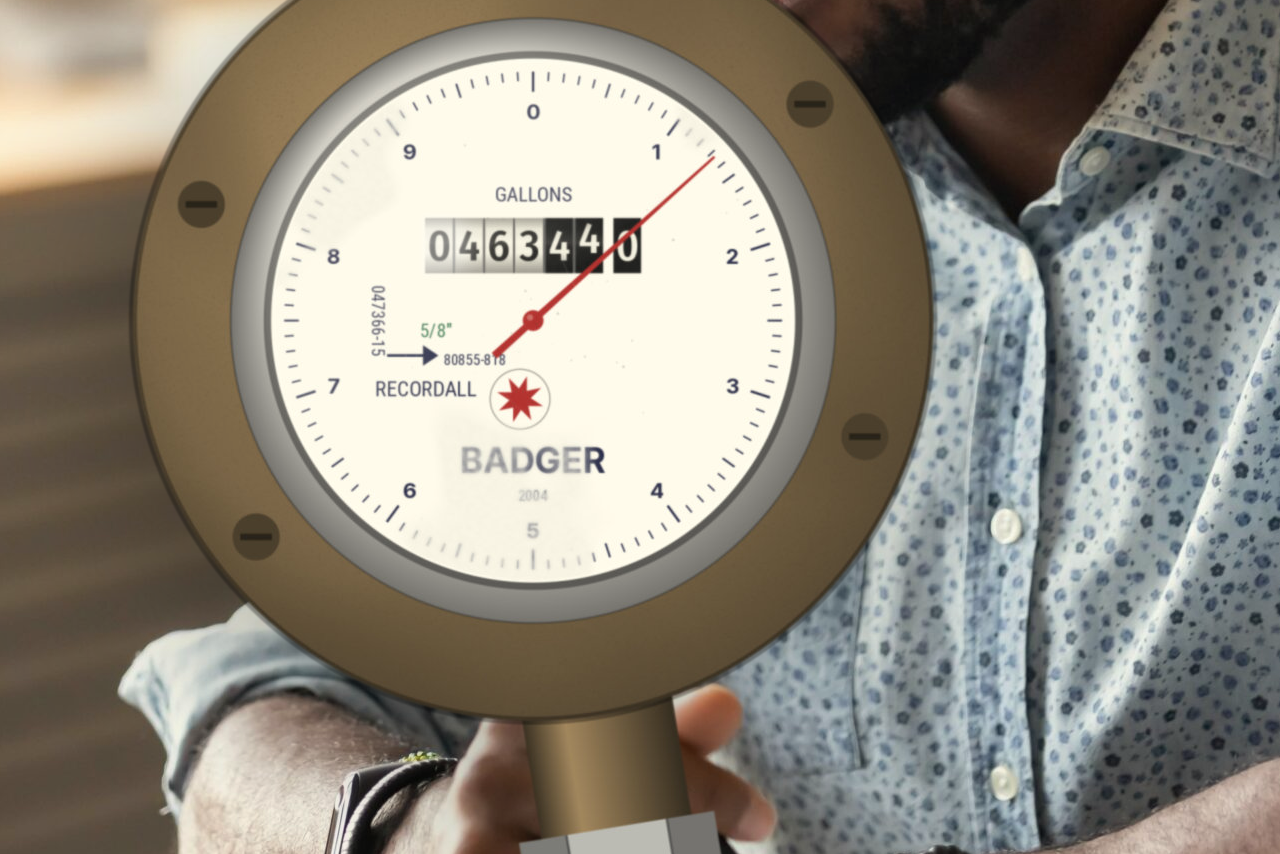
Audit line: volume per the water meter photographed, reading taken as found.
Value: 463441.3 gal
